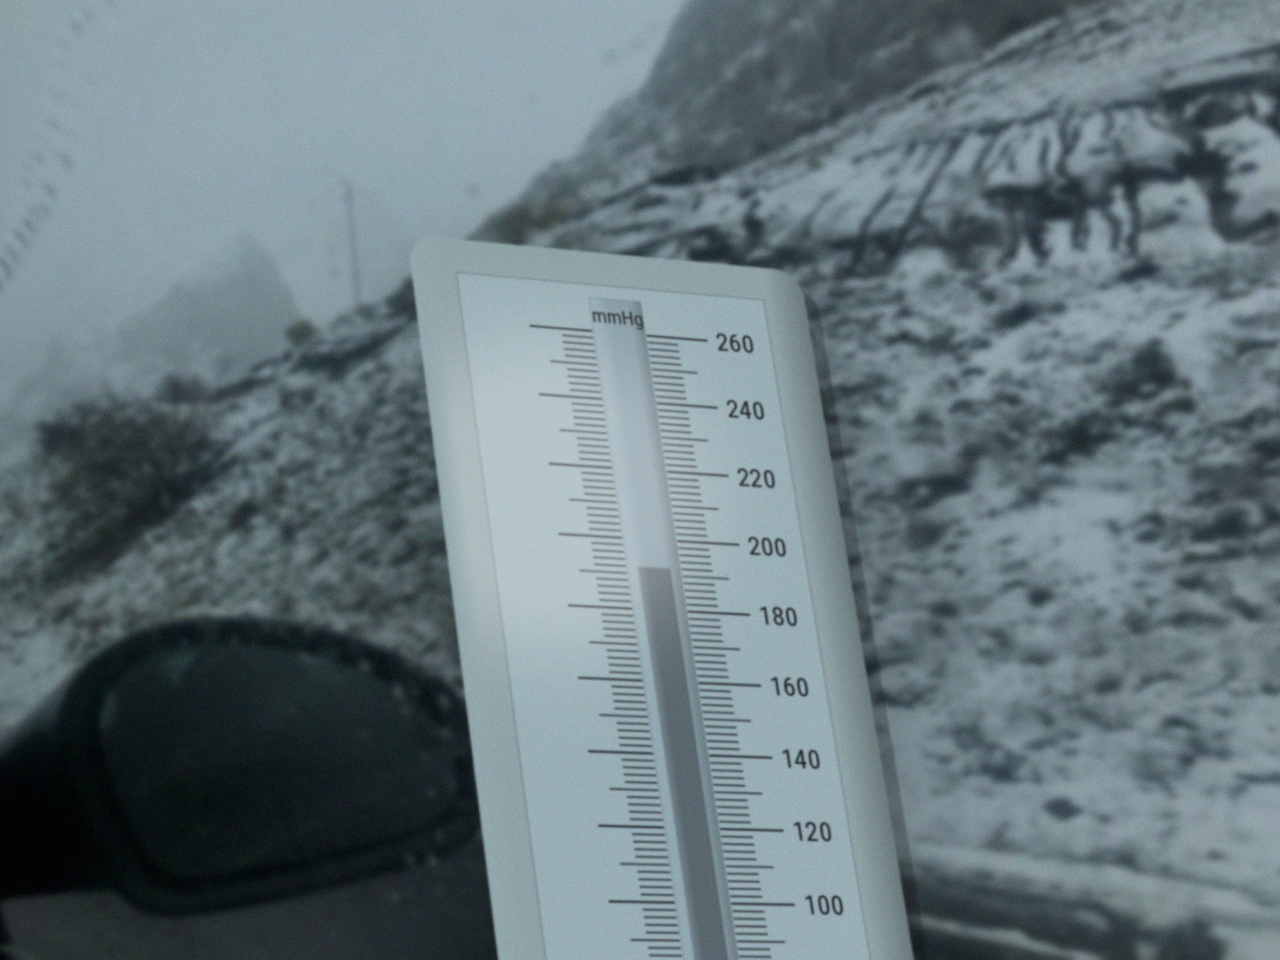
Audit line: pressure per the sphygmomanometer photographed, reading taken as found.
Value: 192 mmHg
